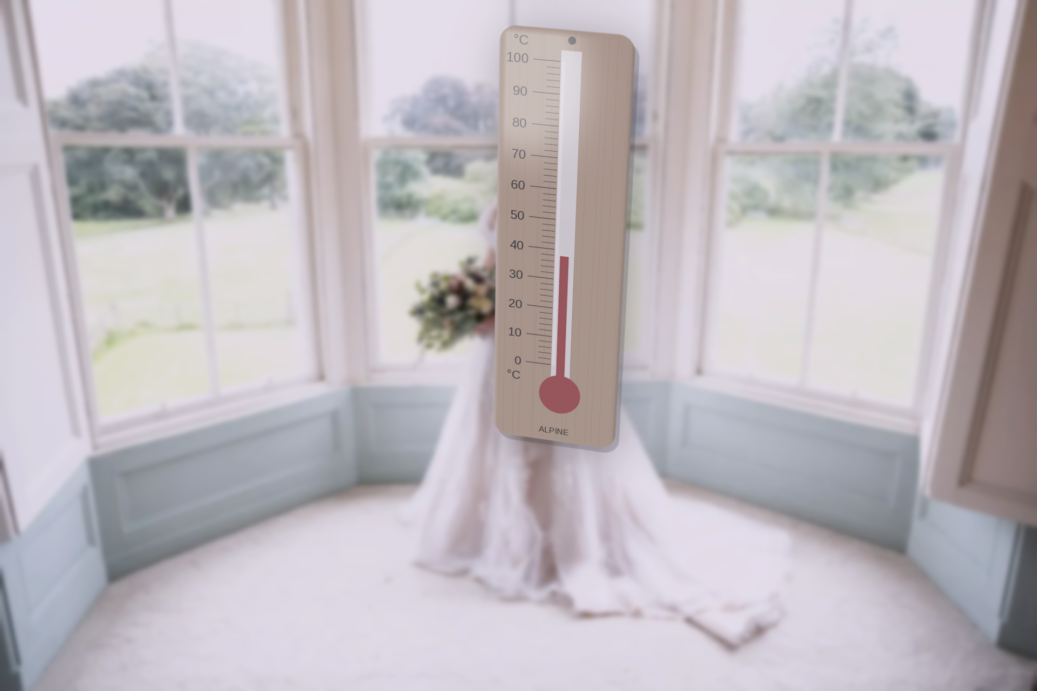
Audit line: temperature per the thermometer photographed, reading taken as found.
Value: 38 °C
